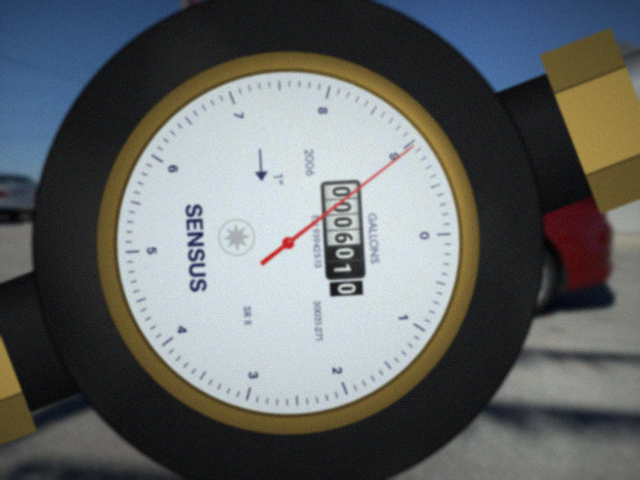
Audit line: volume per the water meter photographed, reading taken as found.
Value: 6009.0 gal
